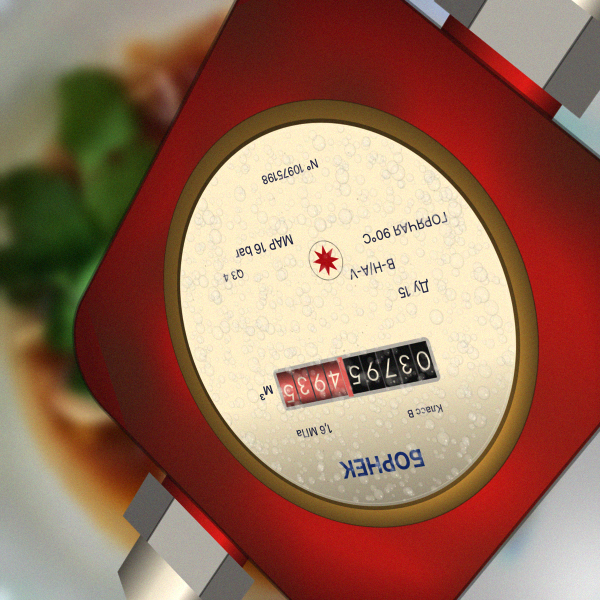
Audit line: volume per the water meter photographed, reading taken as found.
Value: 3795.4935 m³
